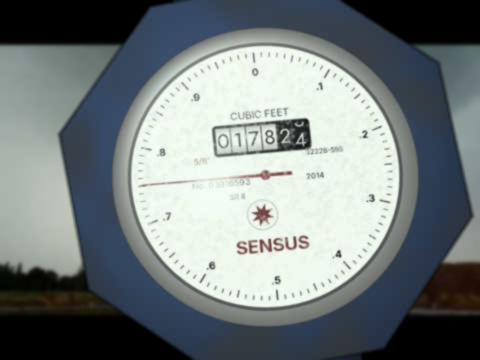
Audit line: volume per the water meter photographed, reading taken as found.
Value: 17823.75 ft³
